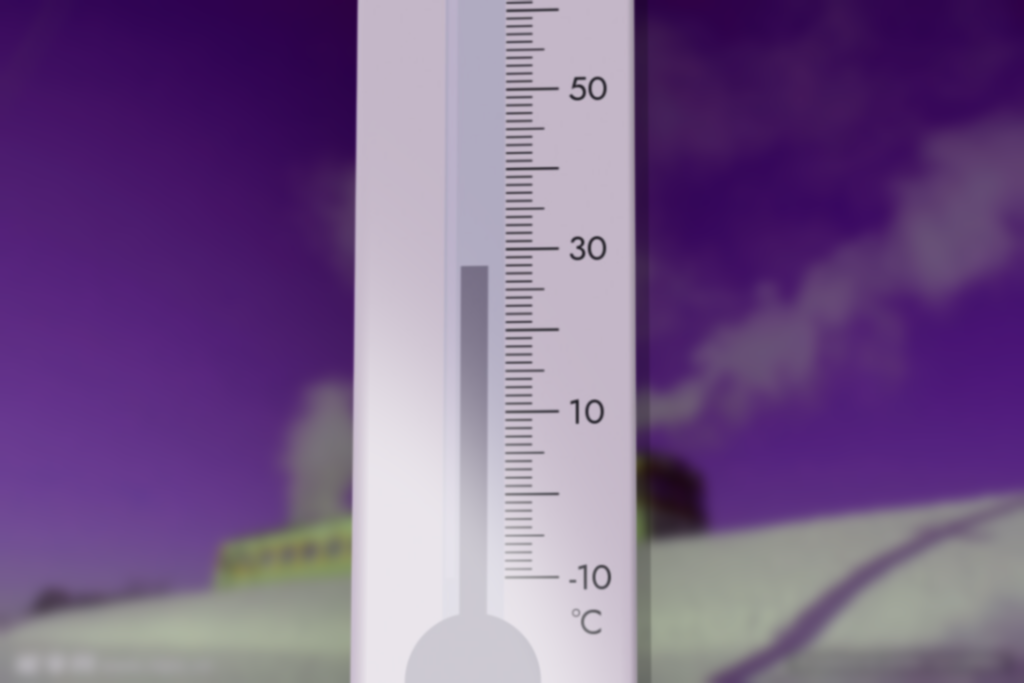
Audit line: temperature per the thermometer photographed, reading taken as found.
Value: 28 °C
